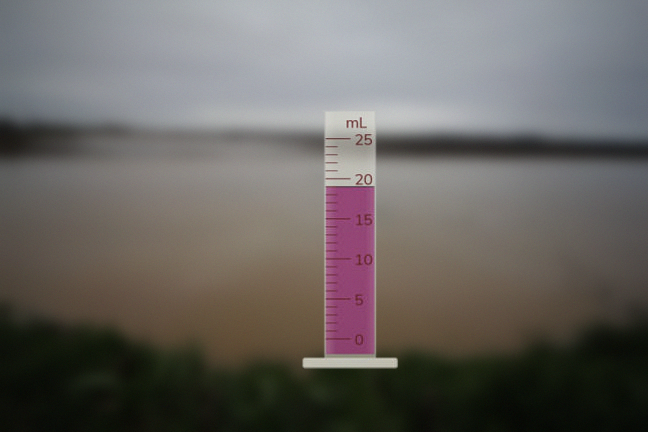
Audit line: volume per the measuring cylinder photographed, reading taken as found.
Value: 19 mL
